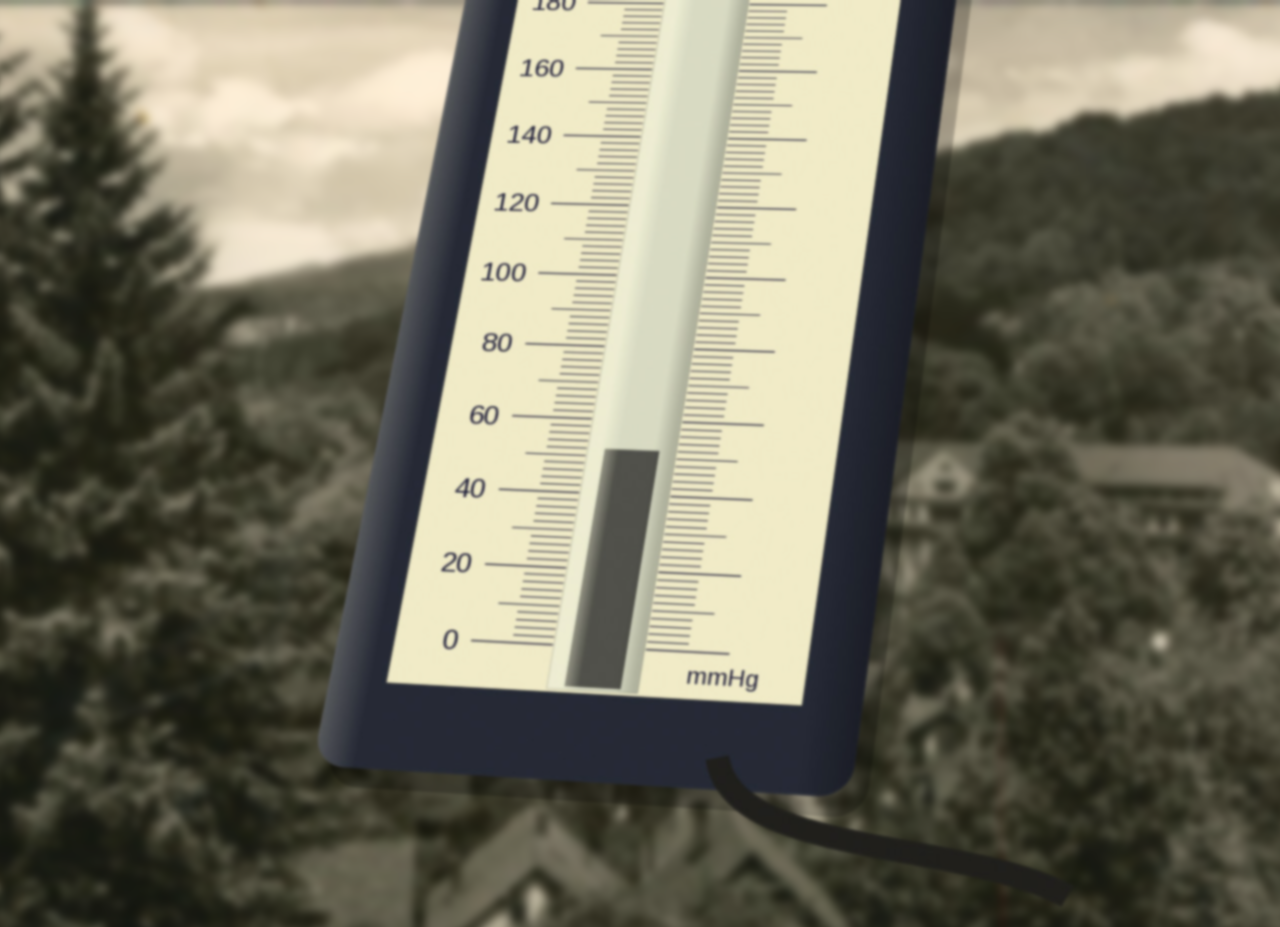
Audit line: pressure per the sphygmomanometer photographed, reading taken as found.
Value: 52 mmHg
